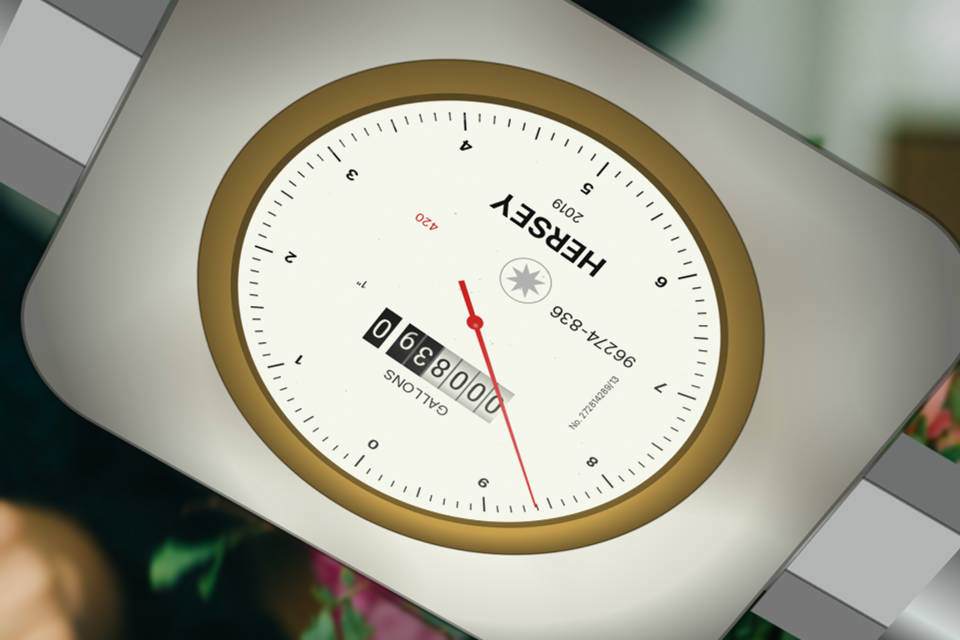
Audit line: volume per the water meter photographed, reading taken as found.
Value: 8388.6 gal
